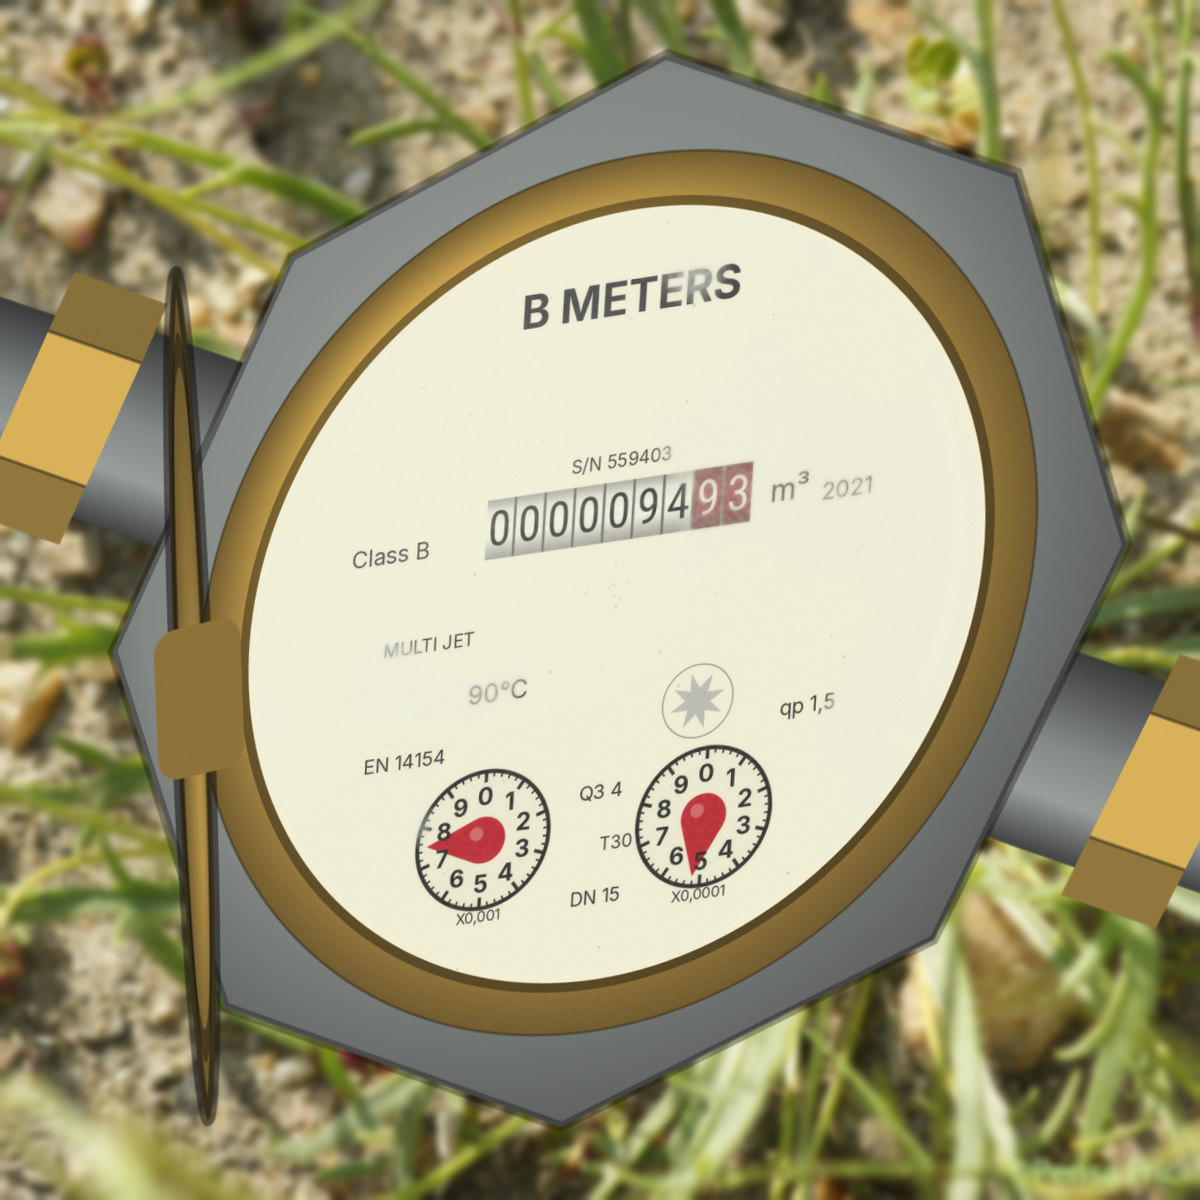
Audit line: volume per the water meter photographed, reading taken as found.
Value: 94.9375 m³
